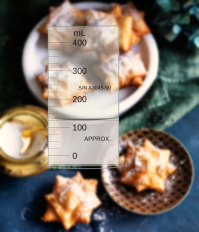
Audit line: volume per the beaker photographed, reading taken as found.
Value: 125 mL
